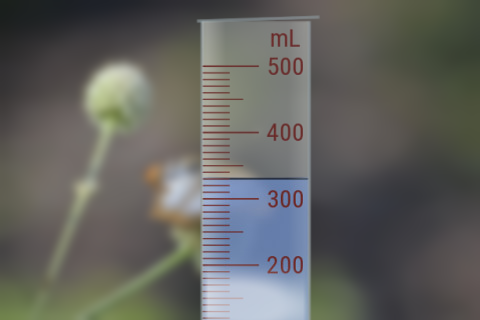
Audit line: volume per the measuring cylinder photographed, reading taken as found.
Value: 330 mL
